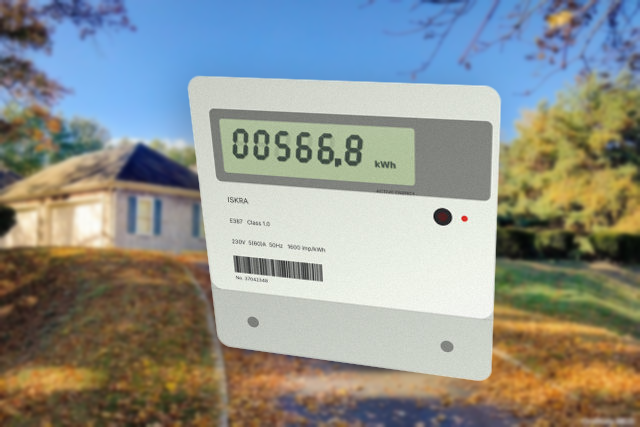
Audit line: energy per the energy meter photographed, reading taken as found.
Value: 566.8 kWh
